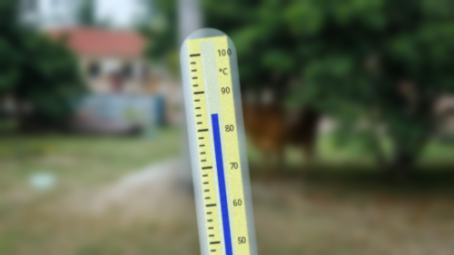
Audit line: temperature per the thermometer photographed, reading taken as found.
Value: 84 °C
